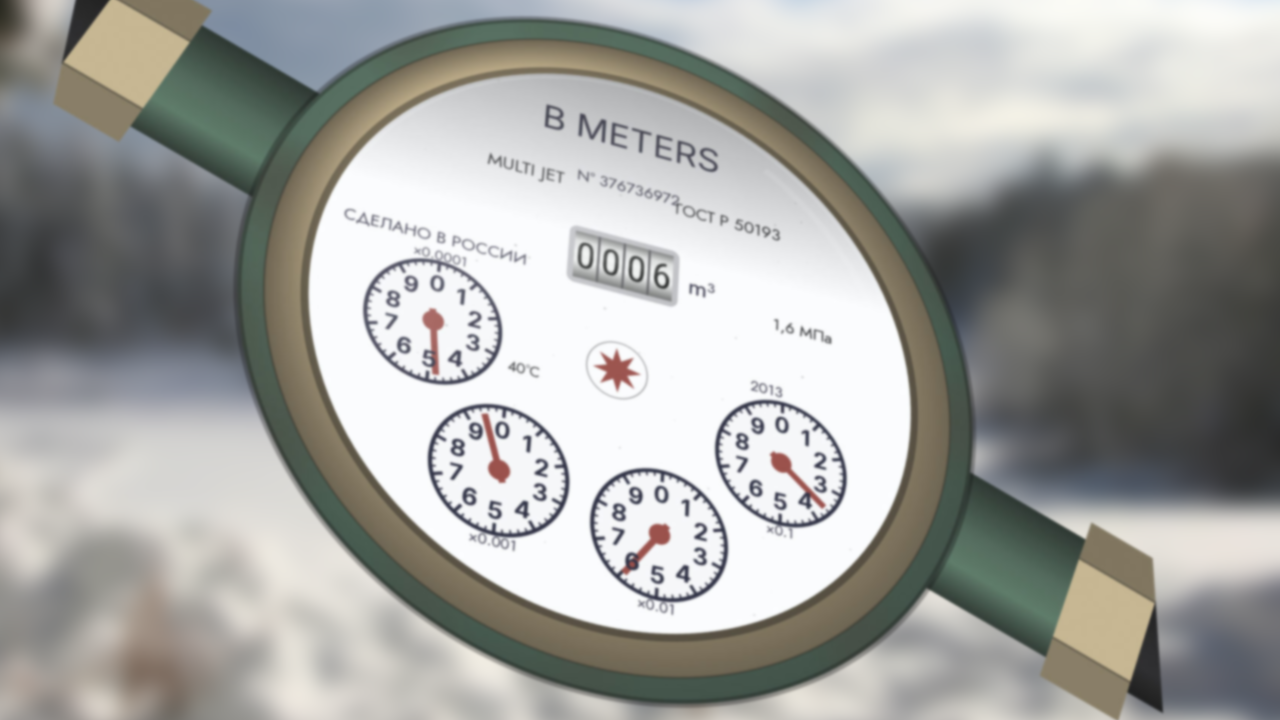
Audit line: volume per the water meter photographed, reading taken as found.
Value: 6.3594 m³
